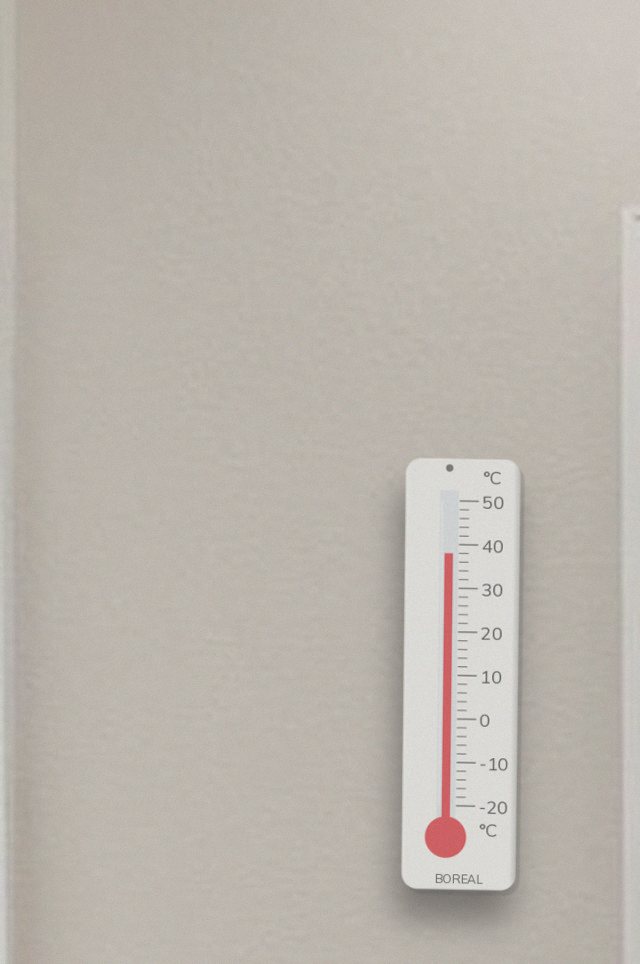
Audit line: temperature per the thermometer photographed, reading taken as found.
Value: 38 °C
